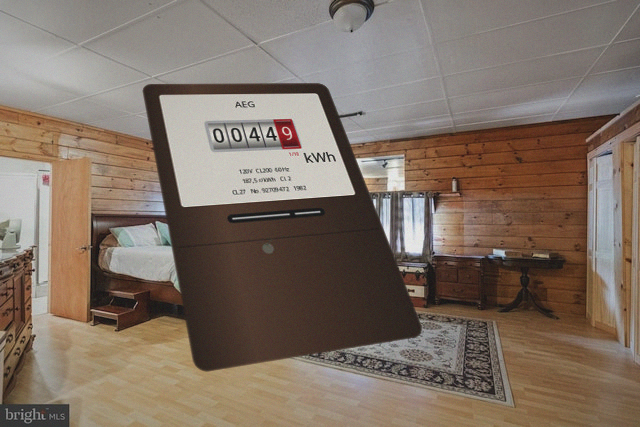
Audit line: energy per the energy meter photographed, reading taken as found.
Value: 44.9 kWh
